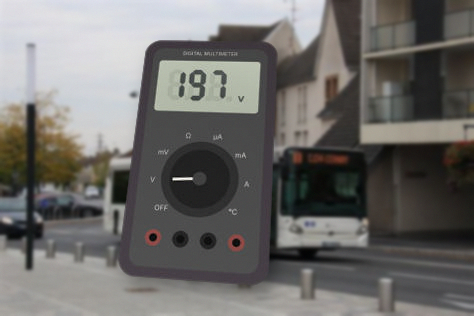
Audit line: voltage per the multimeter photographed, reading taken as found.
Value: 197 V
